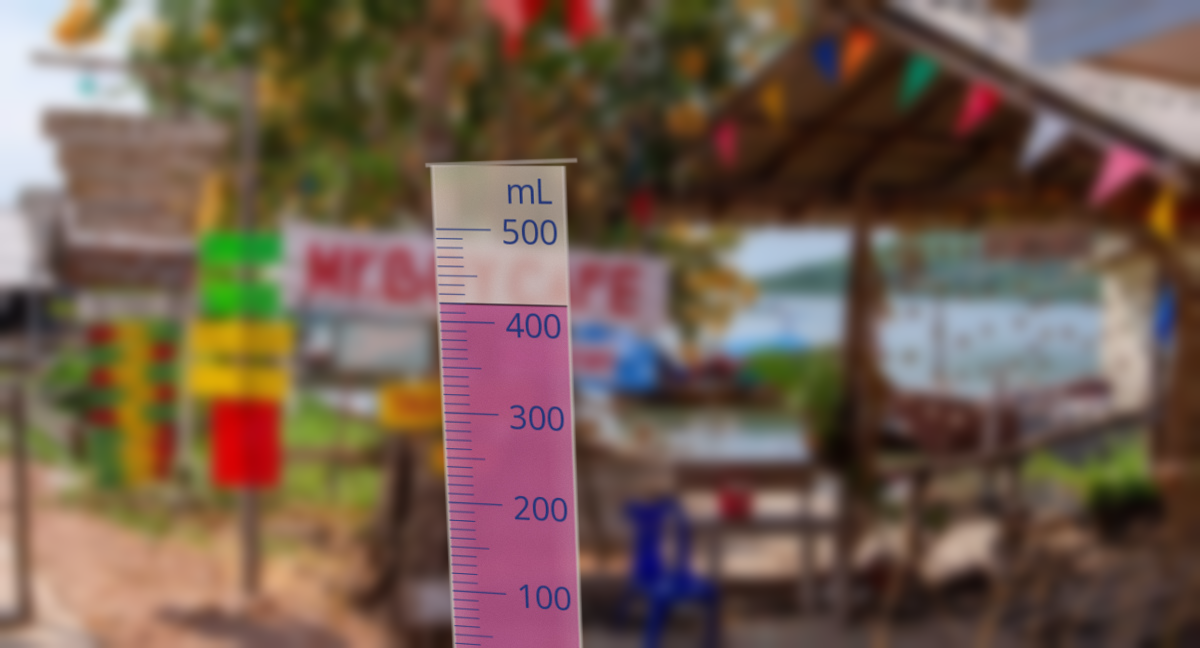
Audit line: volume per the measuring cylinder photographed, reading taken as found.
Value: 420 mL
